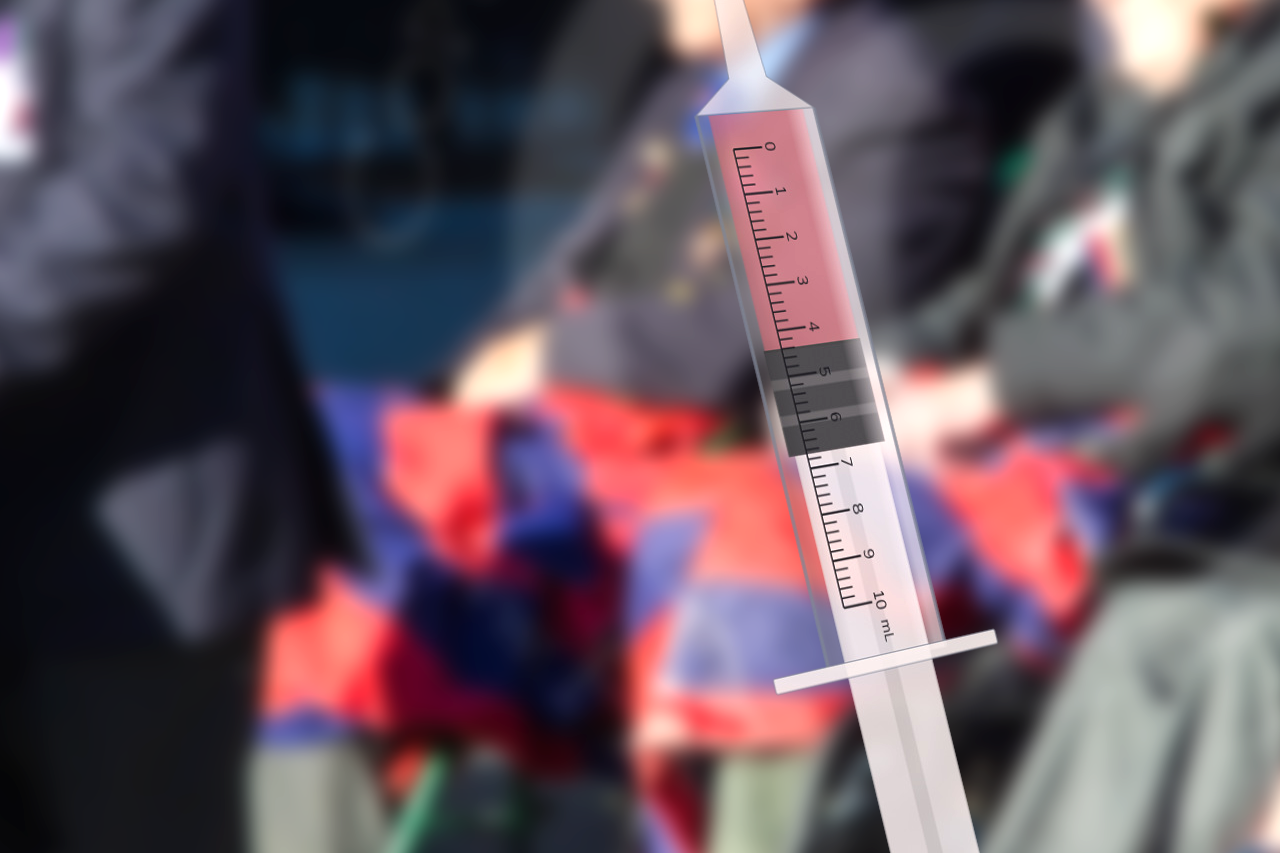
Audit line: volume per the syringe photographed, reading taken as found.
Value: 4.4 mL
